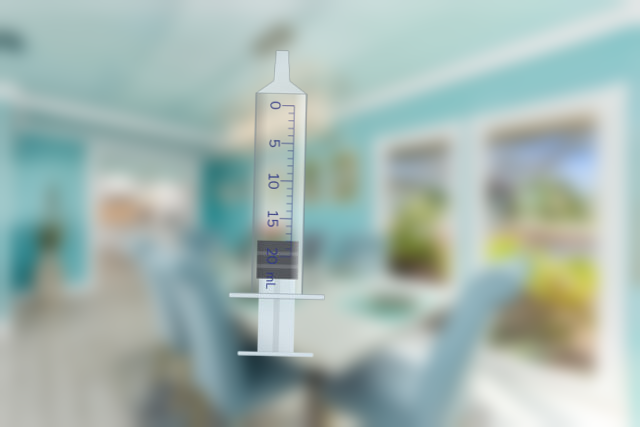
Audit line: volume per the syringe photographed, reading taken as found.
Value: 18 mL
